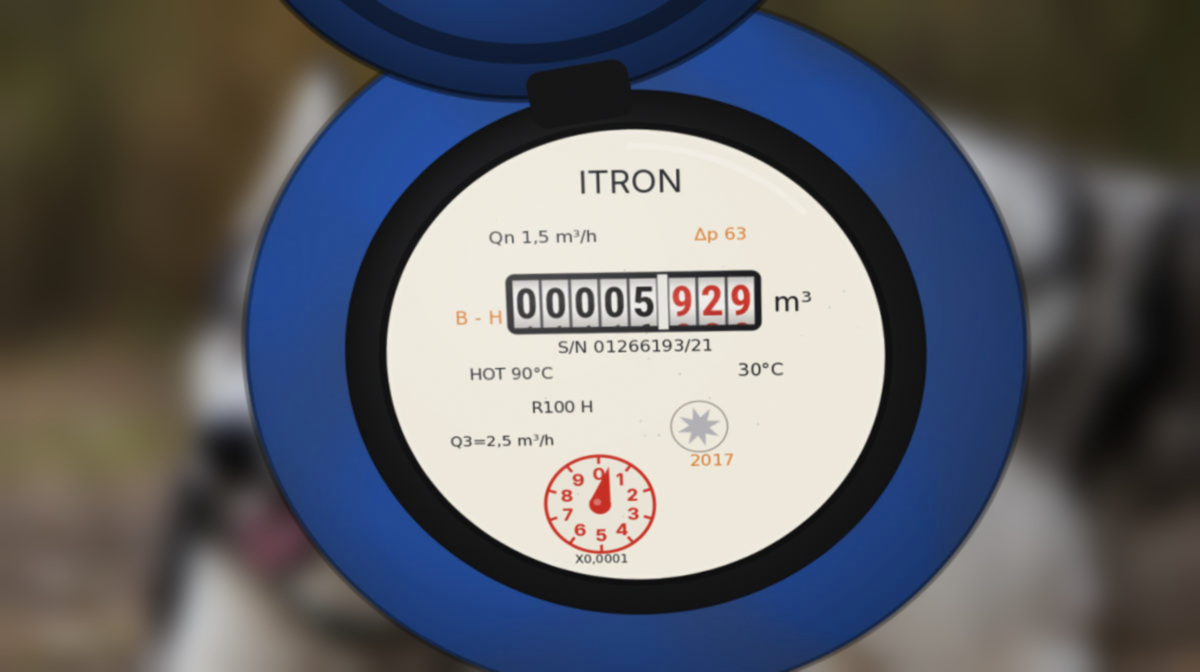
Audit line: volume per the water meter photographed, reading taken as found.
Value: 5.9290 m³
